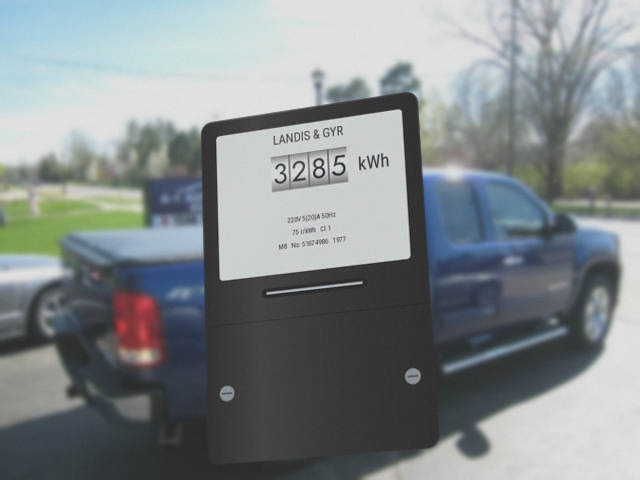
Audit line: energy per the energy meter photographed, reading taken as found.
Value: 3285 kWh
